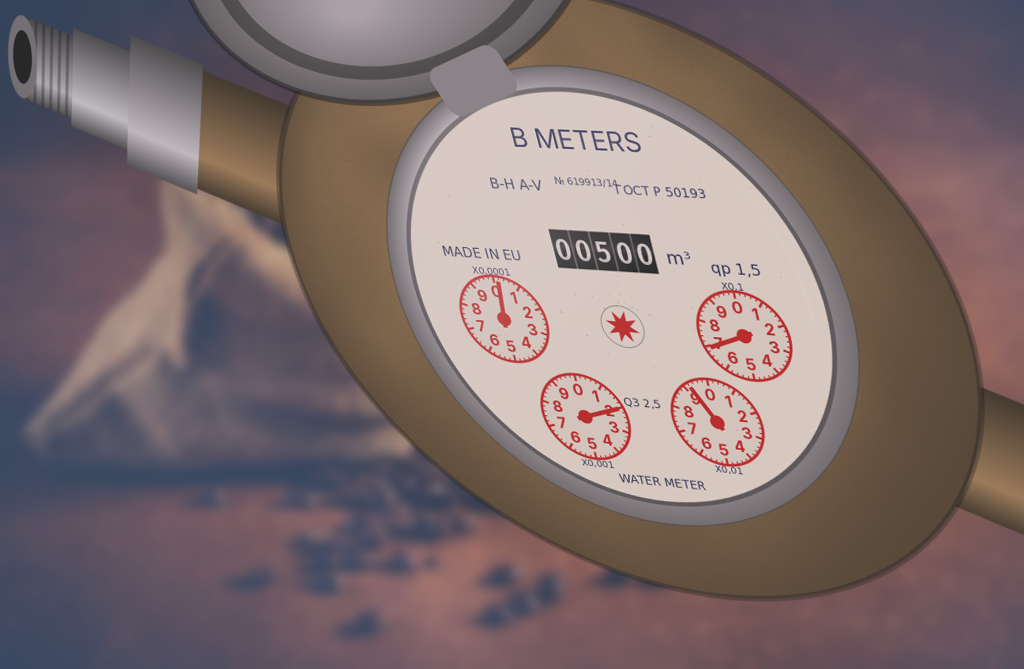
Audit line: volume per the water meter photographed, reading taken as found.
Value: 500.6920 m³
